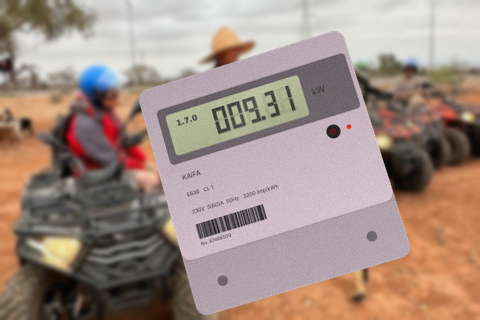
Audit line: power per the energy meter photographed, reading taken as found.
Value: 9.31 kW
